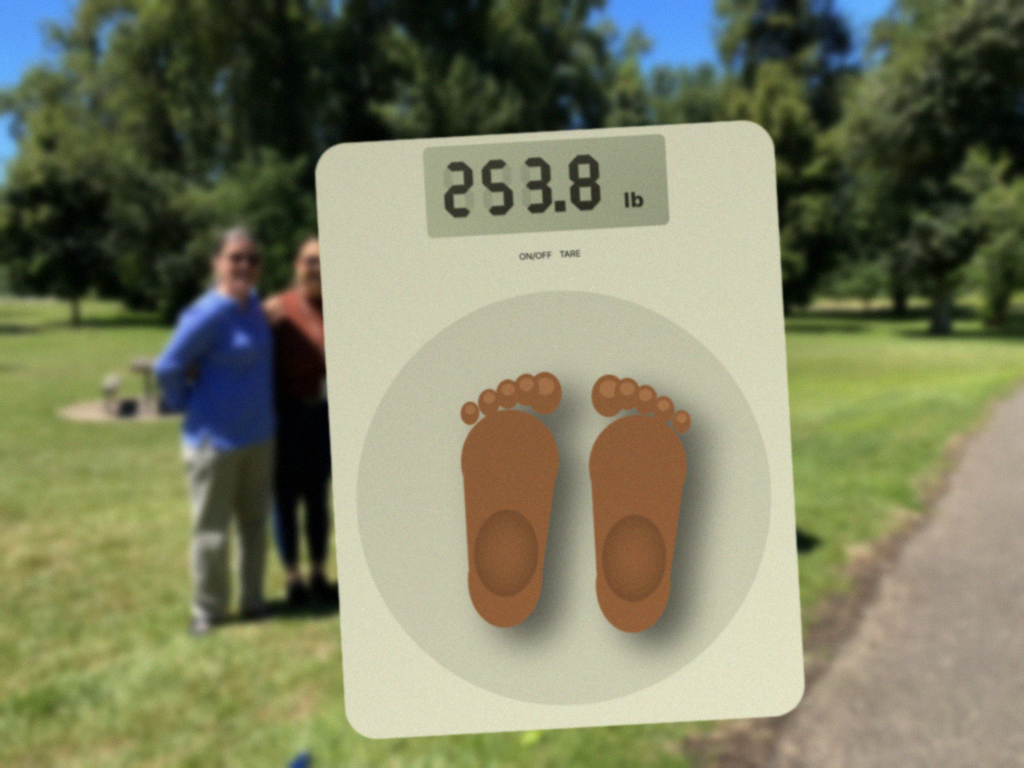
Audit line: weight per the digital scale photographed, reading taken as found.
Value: 253.8 lb
